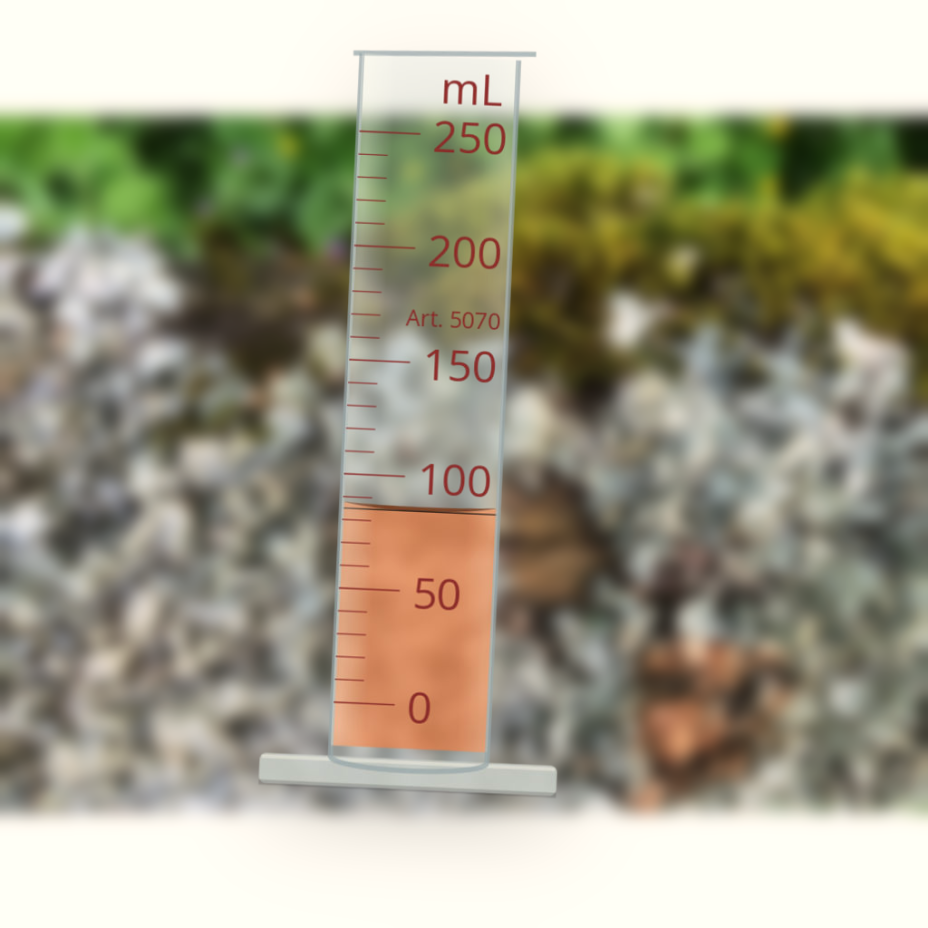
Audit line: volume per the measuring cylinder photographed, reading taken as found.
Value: 85 mL
